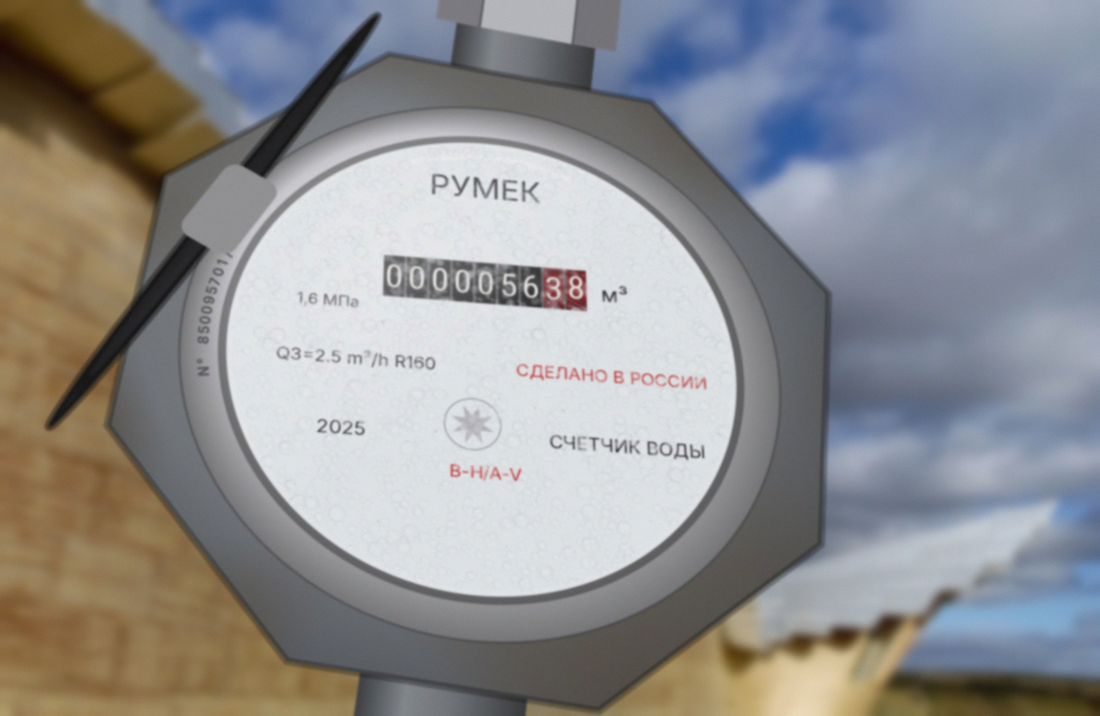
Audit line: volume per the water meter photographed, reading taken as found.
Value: 56.38 m³
